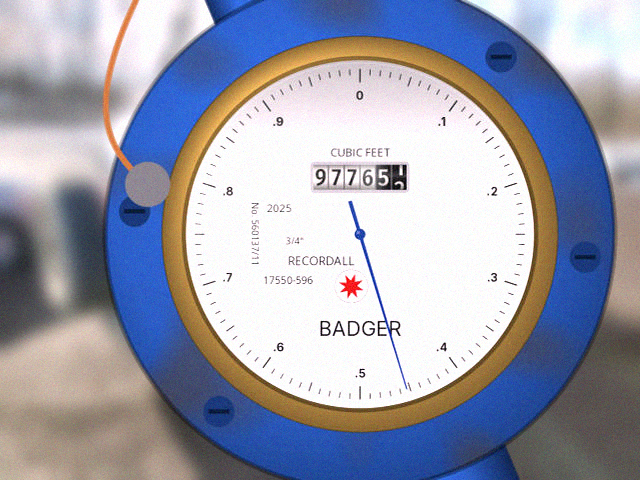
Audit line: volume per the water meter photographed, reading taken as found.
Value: 977651.45 ft³
